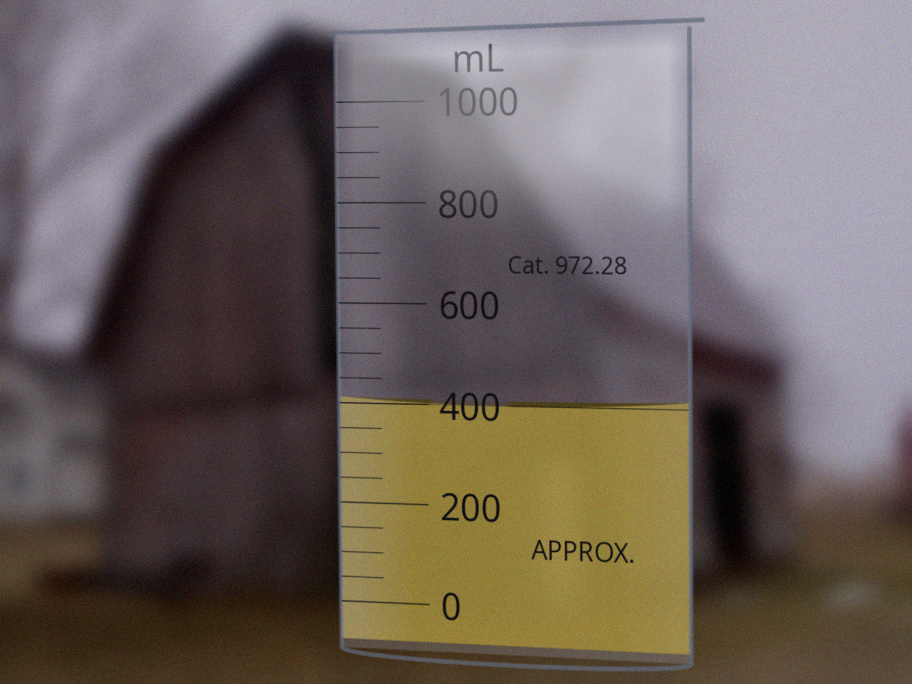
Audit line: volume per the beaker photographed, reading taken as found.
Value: 400 mL
